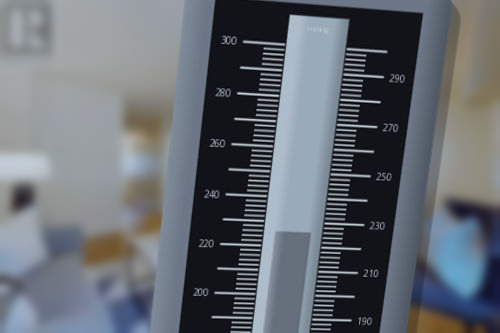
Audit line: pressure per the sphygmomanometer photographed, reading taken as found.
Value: 226 mmHg
